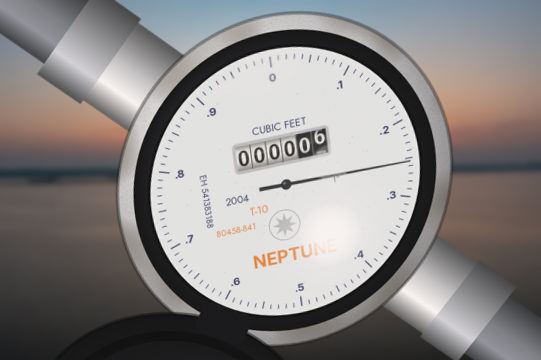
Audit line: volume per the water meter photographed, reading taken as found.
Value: 6.25 ft³
